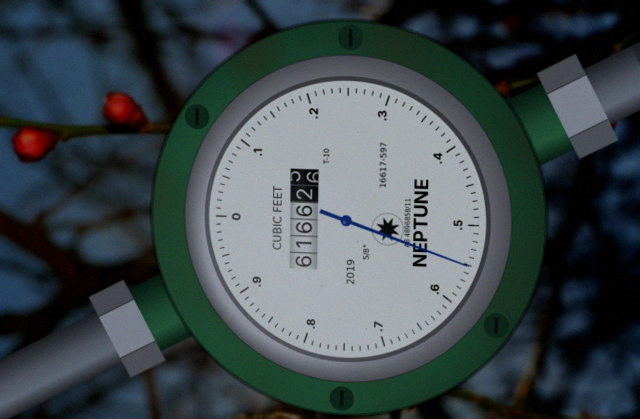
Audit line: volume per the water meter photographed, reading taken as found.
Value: 616625.55 ft³
